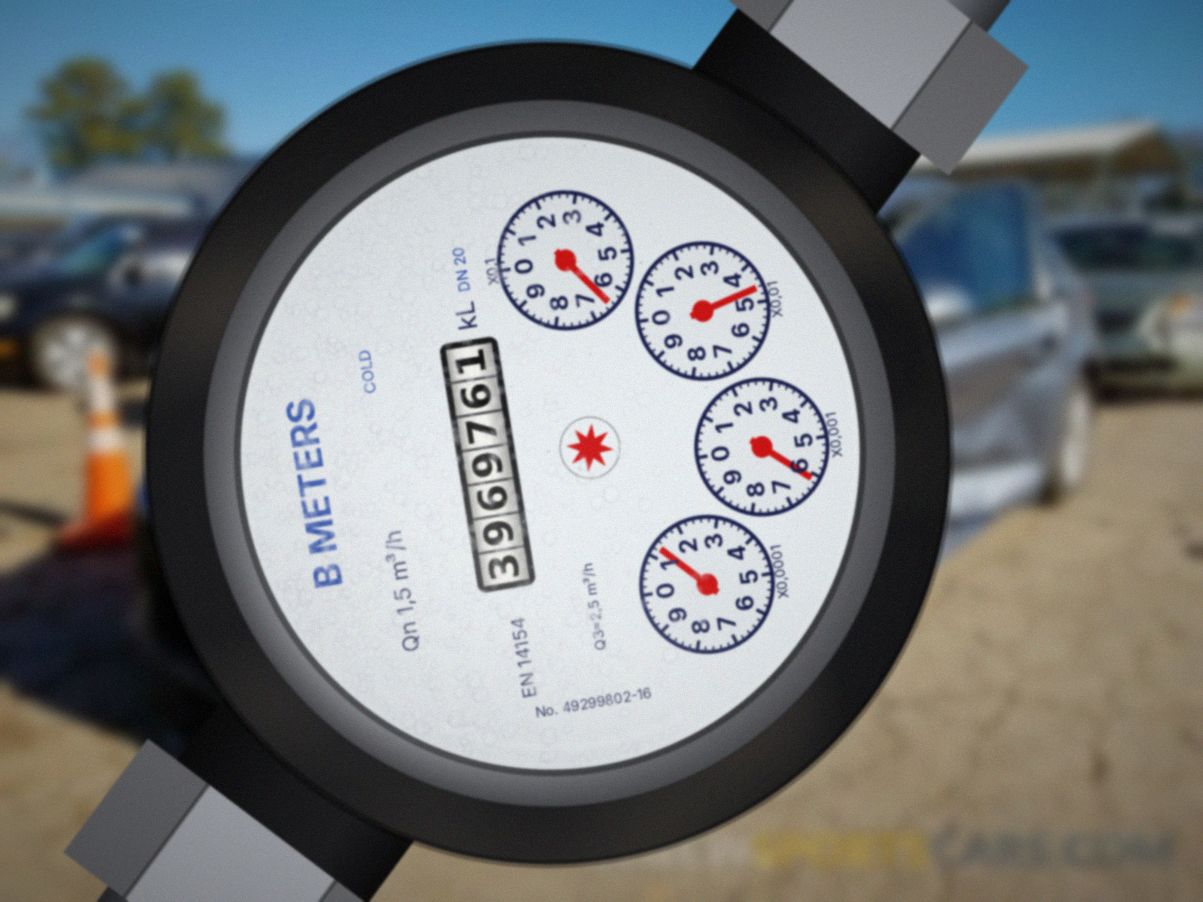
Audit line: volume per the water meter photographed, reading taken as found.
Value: 3969761.6461 kL
